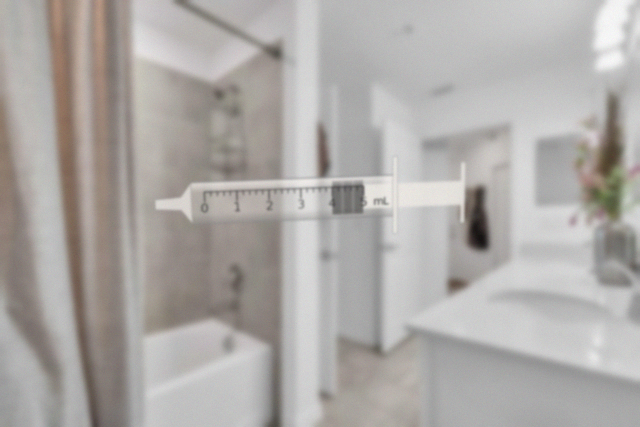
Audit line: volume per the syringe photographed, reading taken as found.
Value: 4 mL
